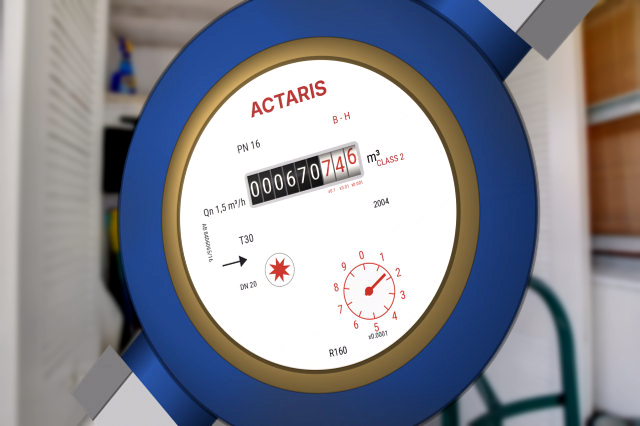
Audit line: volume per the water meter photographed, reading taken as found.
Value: 670.7461 m³
